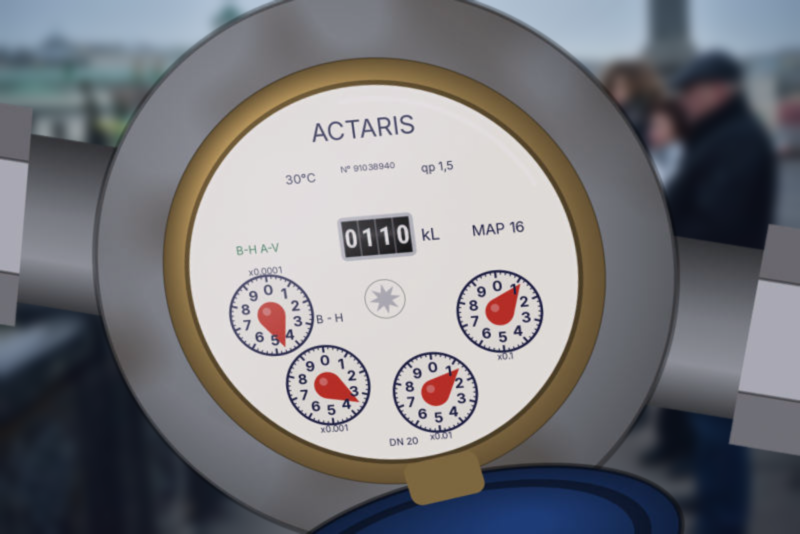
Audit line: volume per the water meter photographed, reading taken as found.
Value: 110.1134 kL
